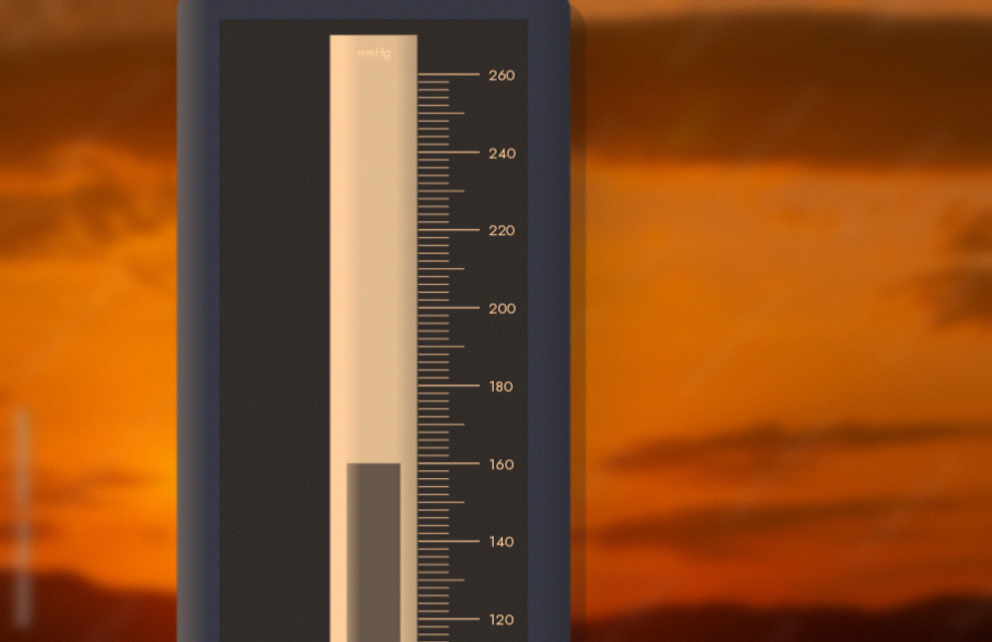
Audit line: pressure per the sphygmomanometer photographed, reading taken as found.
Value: 160 mmHg
